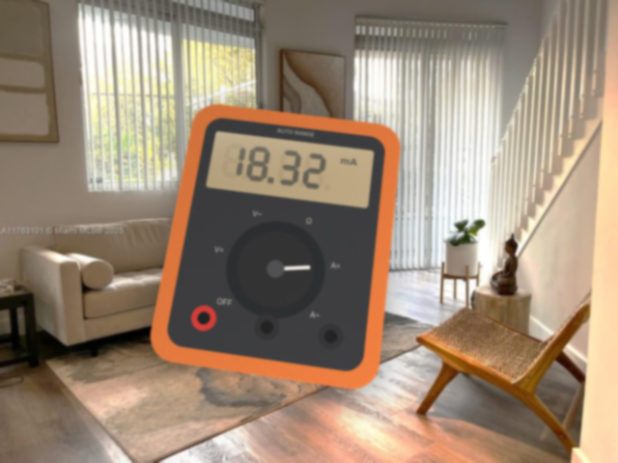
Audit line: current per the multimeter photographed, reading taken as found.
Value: 18.32 mA
